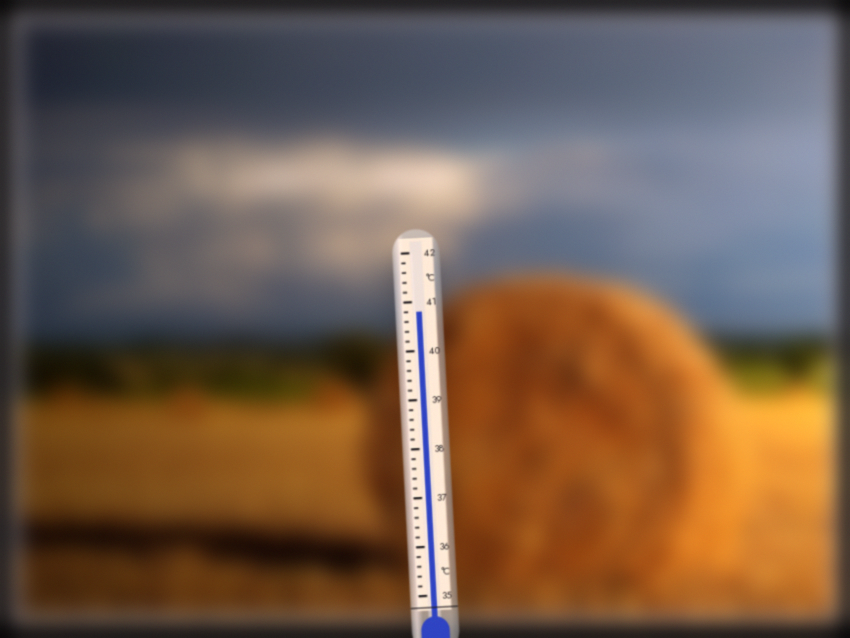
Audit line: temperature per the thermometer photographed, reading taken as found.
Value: 40.8 °C
